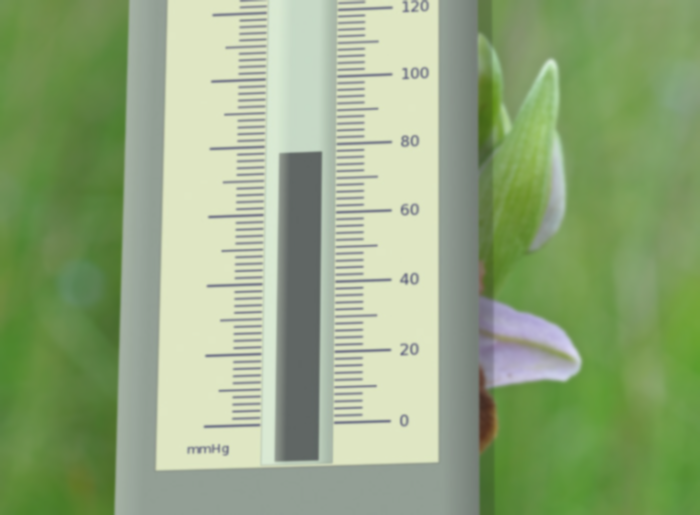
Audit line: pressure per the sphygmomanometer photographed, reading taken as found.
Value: 78 mmHg
